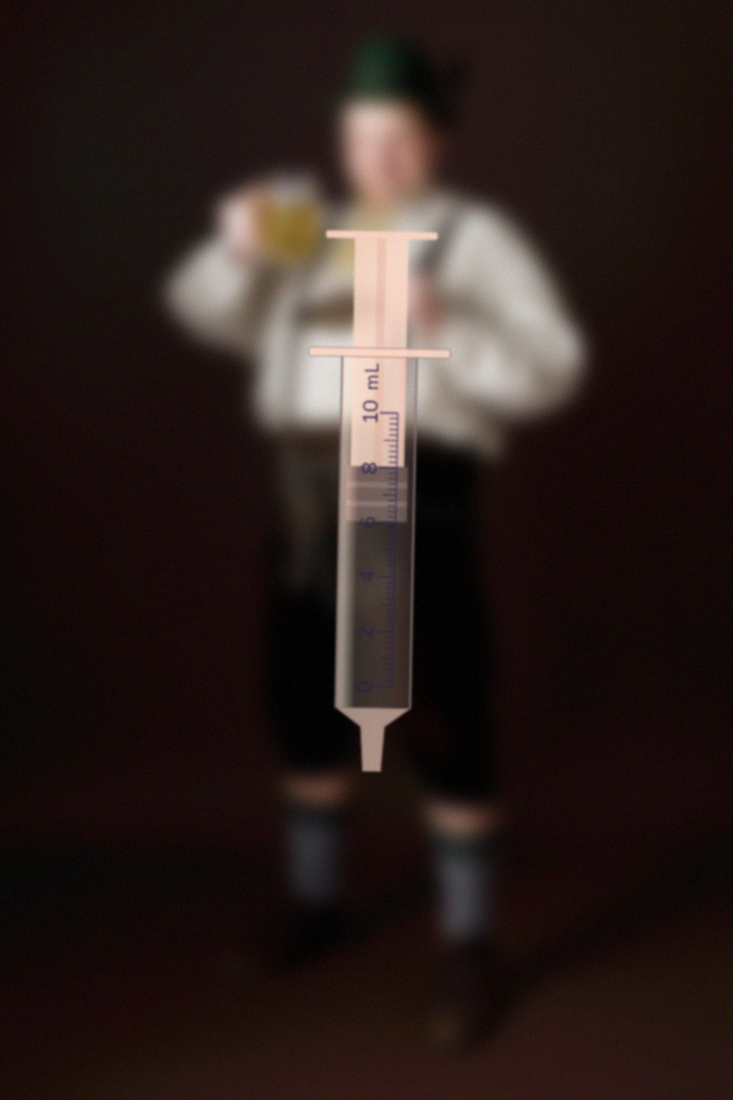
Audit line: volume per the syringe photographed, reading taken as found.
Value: 6 mL
